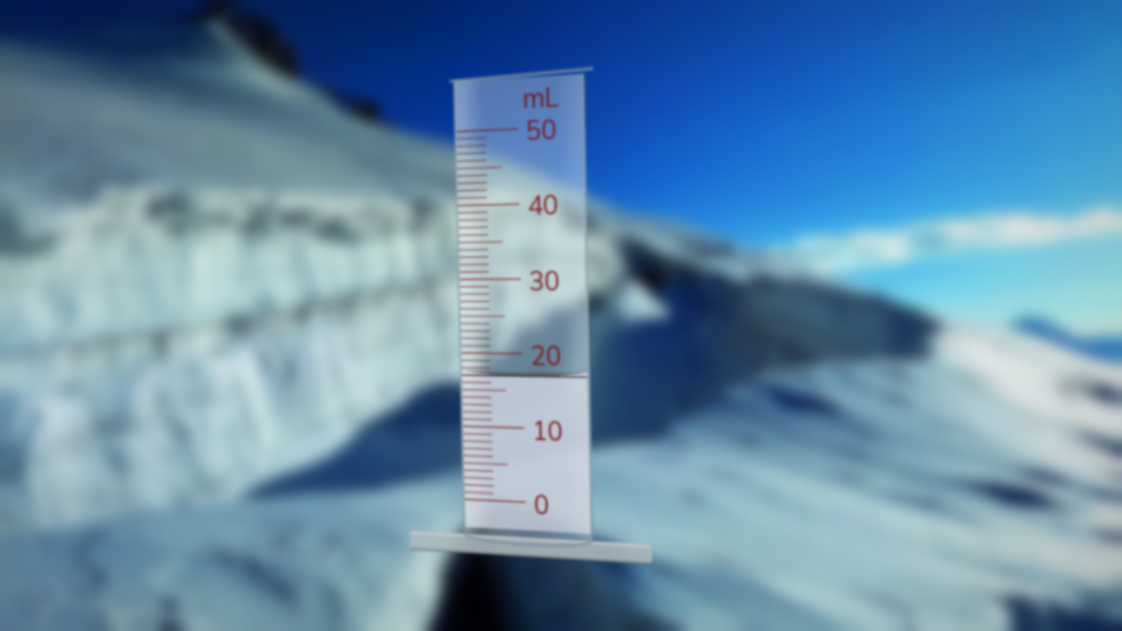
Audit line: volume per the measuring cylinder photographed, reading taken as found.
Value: 17 mL
